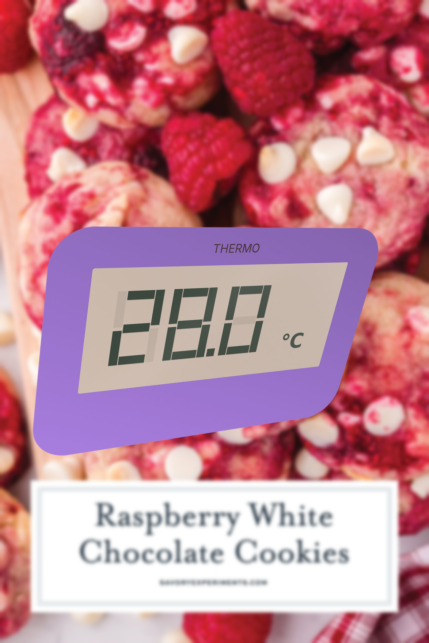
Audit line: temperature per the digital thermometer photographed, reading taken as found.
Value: 28.0 °C
